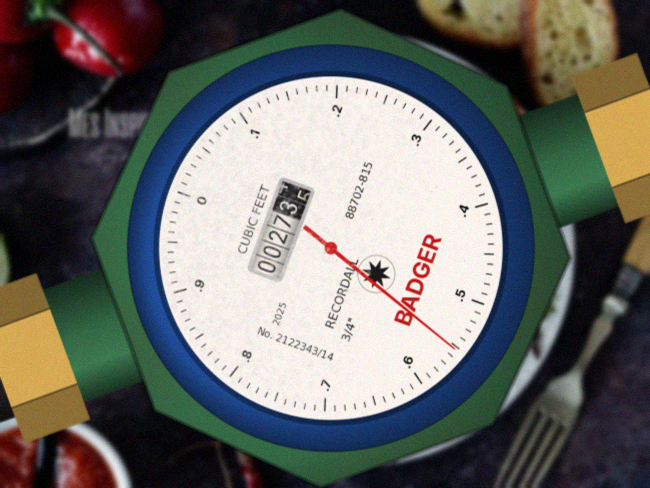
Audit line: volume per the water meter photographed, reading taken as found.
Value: 2734.55 ft³
